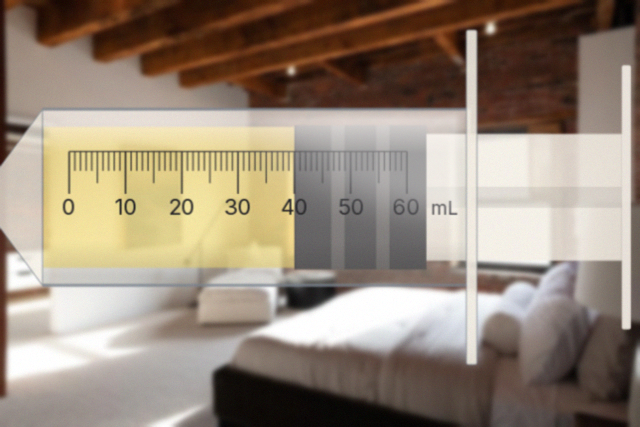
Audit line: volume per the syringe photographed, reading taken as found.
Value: 40 mL
